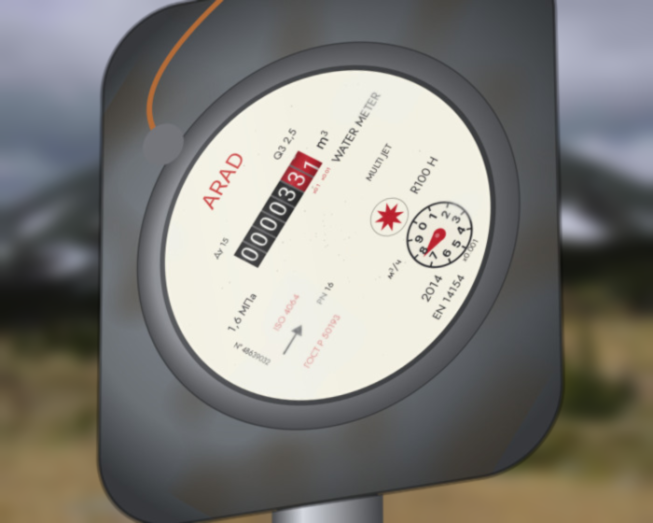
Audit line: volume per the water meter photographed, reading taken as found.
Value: 3.307 m³
